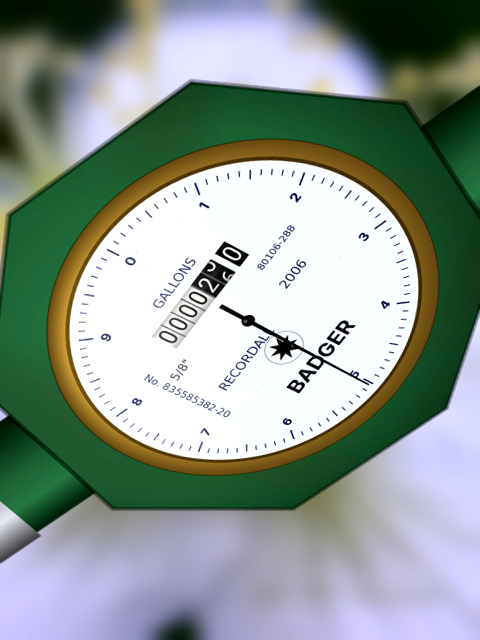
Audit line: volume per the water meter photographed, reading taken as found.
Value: 255.0 gal
